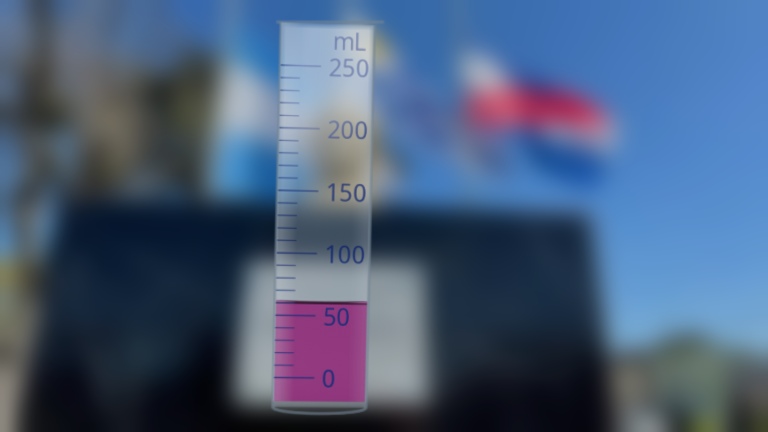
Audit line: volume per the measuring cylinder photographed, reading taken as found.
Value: 60 mL
